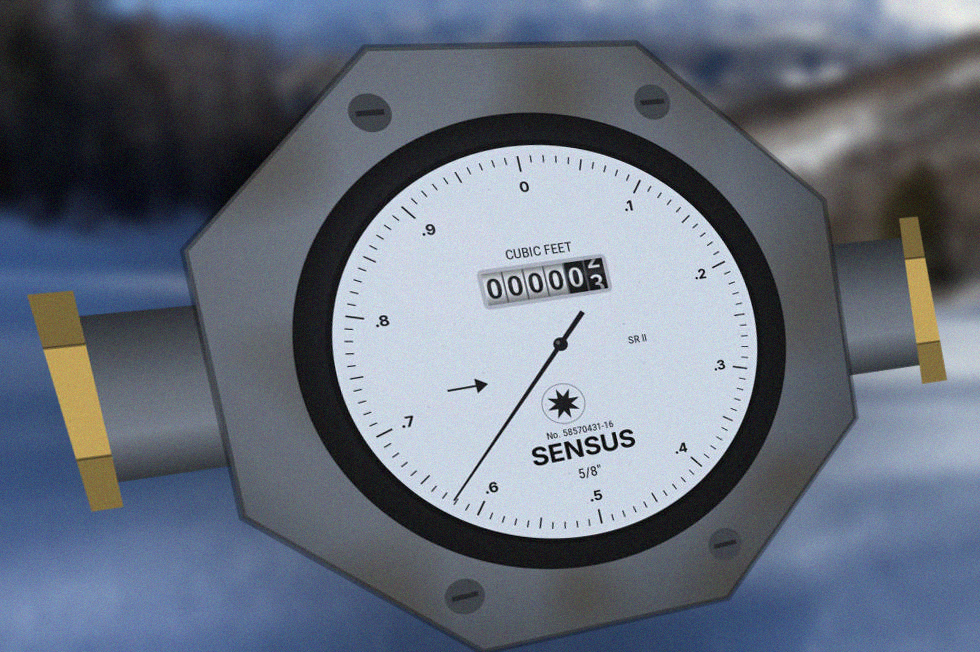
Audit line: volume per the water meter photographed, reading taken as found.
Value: 2.62 ft³
